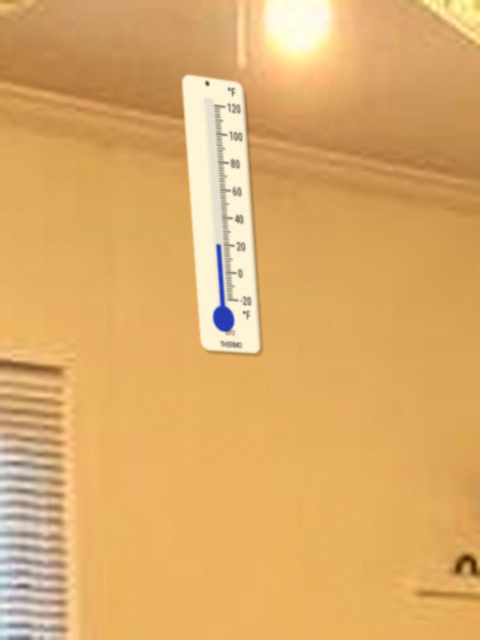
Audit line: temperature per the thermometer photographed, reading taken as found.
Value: 20 °F
